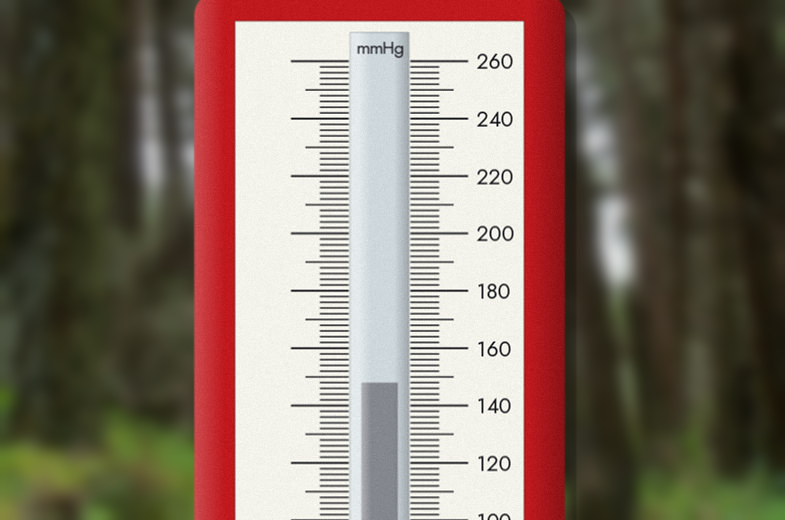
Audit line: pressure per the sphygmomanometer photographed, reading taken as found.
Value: 148 mmHg
